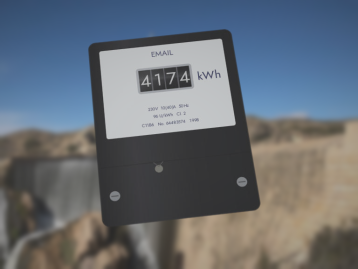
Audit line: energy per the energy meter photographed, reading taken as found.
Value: 4174 kWh
